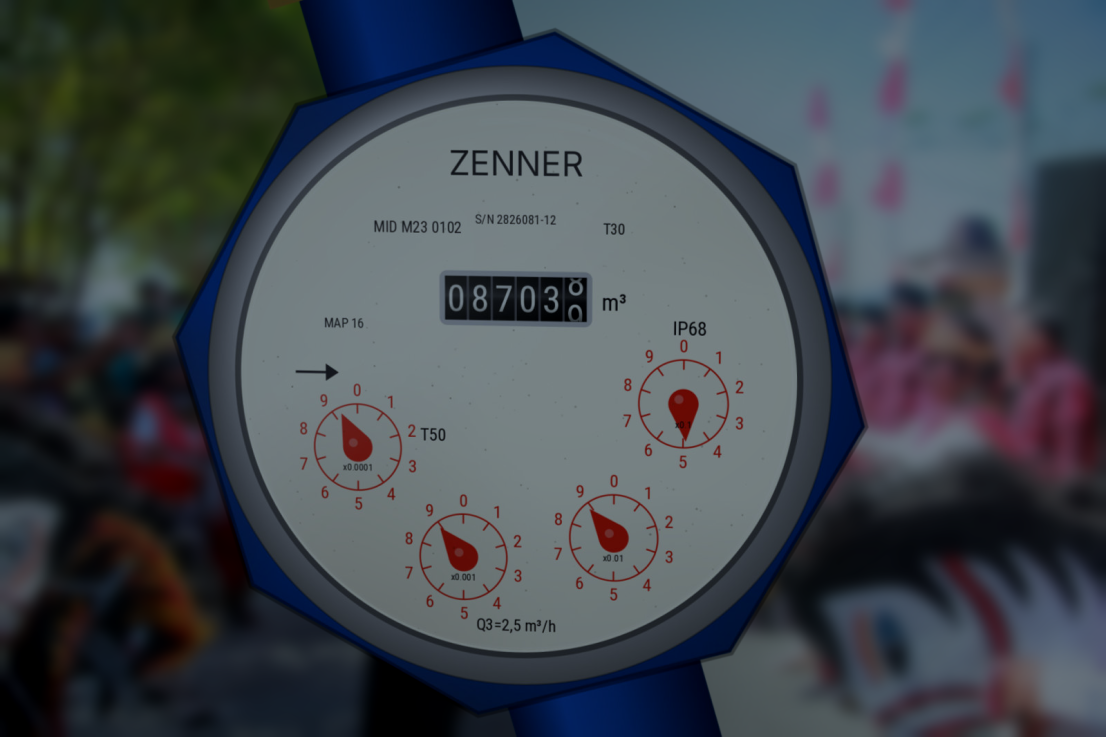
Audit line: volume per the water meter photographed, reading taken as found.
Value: 87038.4889 m³
